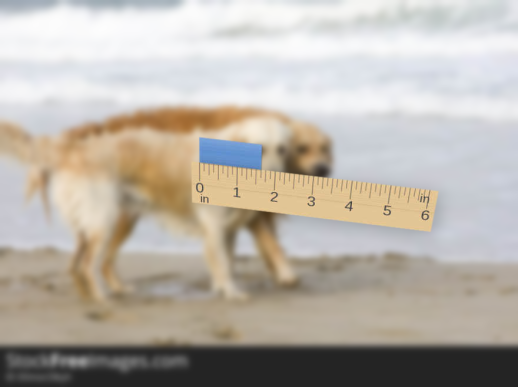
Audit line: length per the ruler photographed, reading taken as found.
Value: 1.625 in
